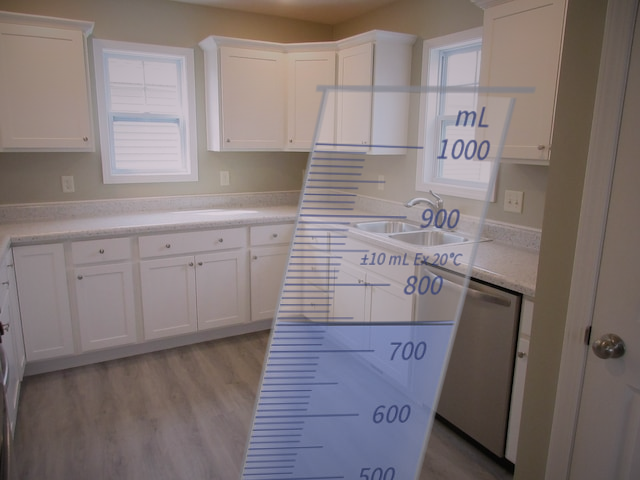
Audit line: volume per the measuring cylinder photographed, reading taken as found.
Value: 740 mL
